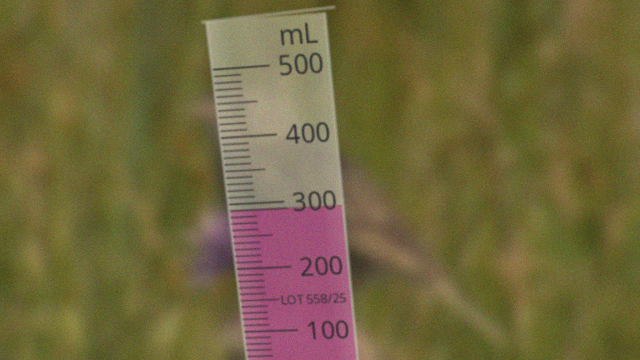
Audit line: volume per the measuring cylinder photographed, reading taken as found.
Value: 290 mL
